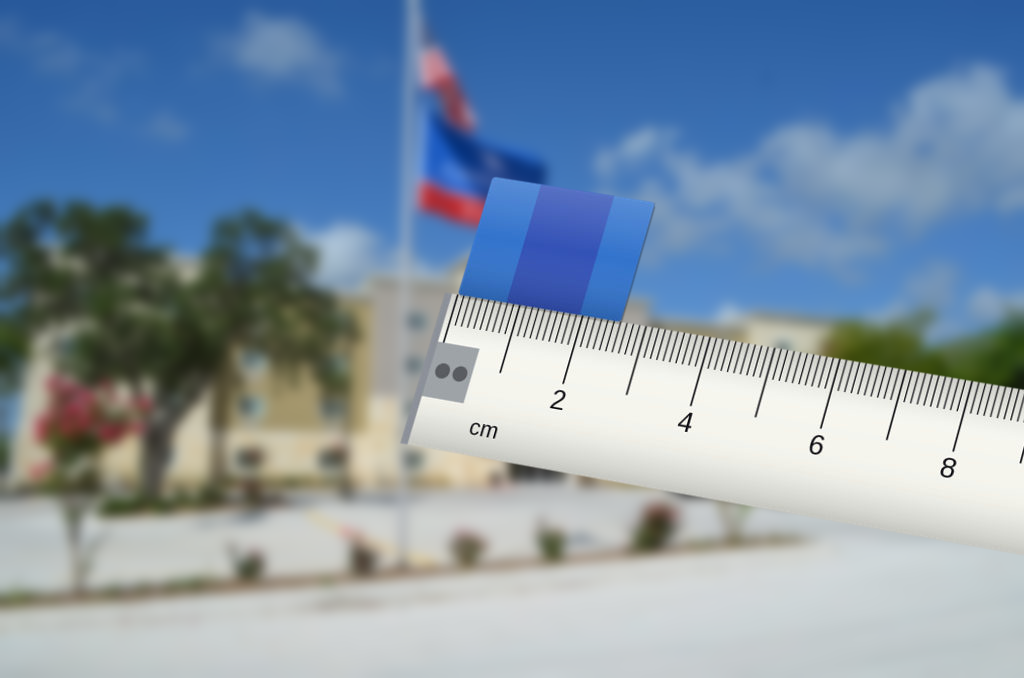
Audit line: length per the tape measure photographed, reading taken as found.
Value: 2.6 cm
